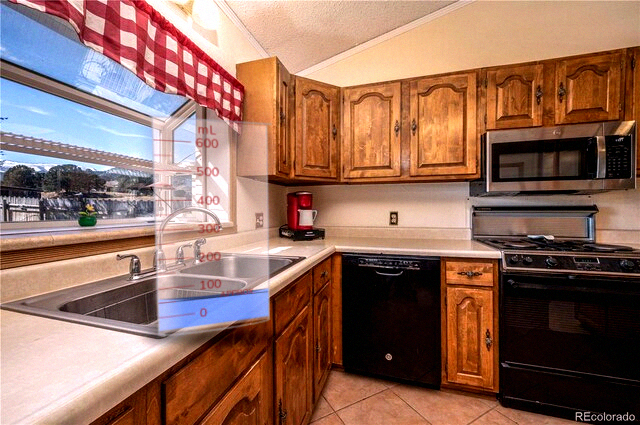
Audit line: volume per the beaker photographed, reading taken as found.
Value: 50 mL
